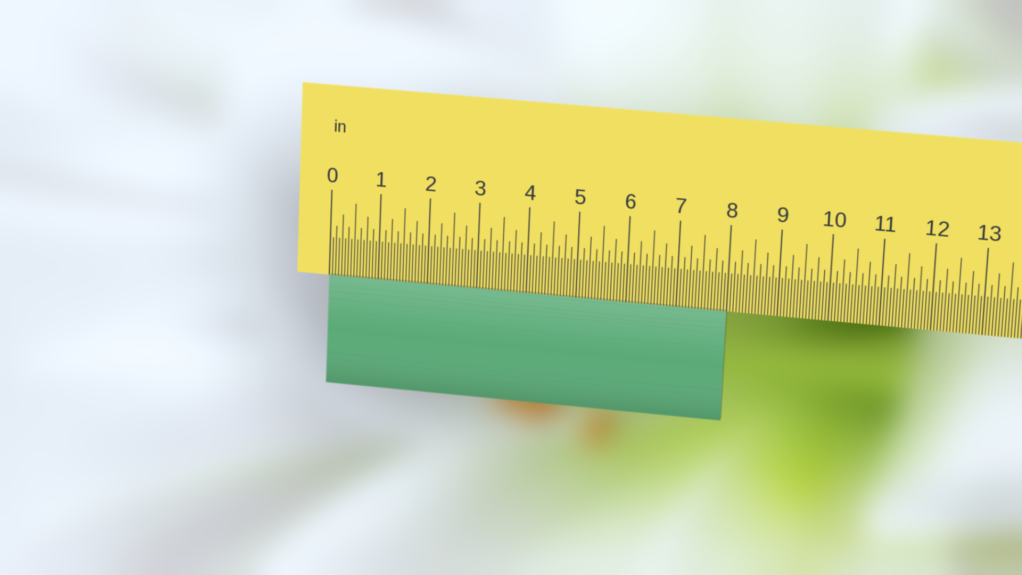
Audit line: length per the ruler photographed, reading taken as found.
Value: 8 in
